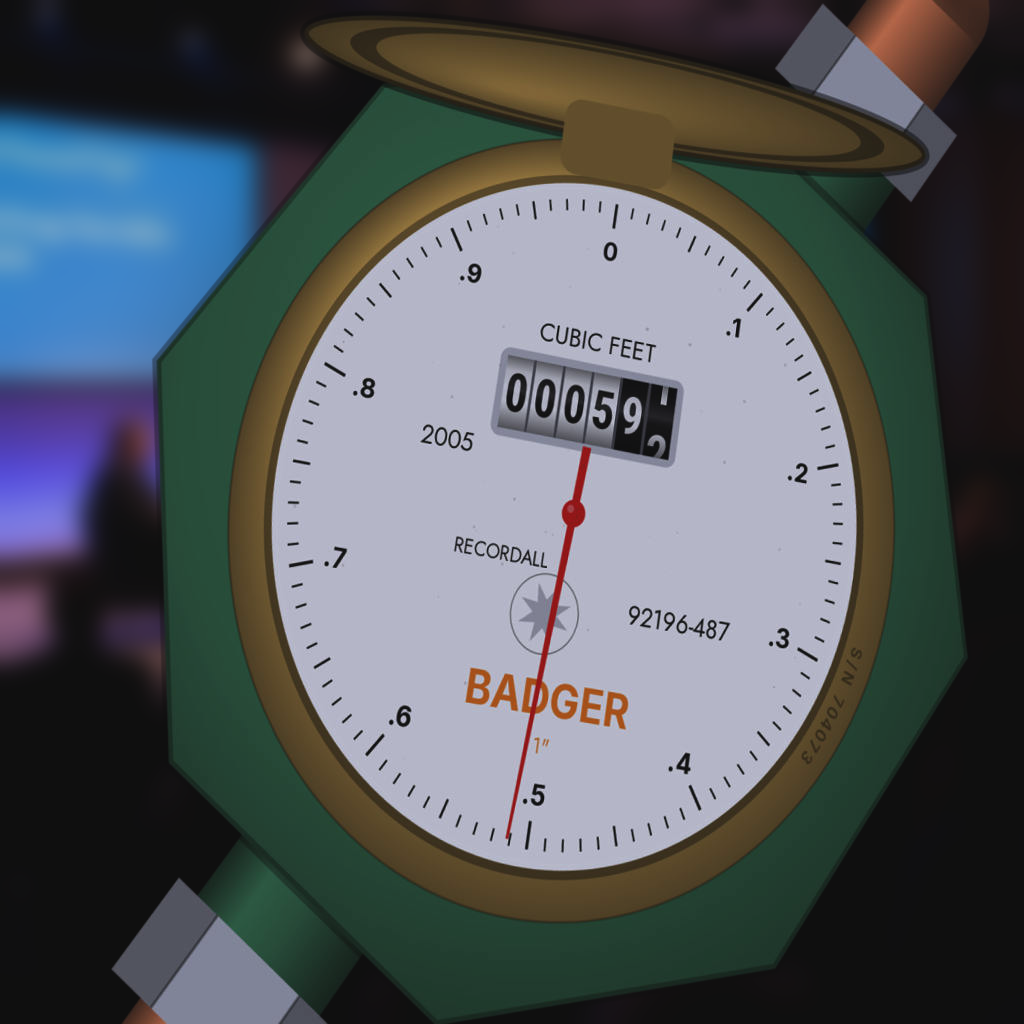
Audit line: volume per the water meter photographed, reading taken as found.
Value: 591.51 ft³
